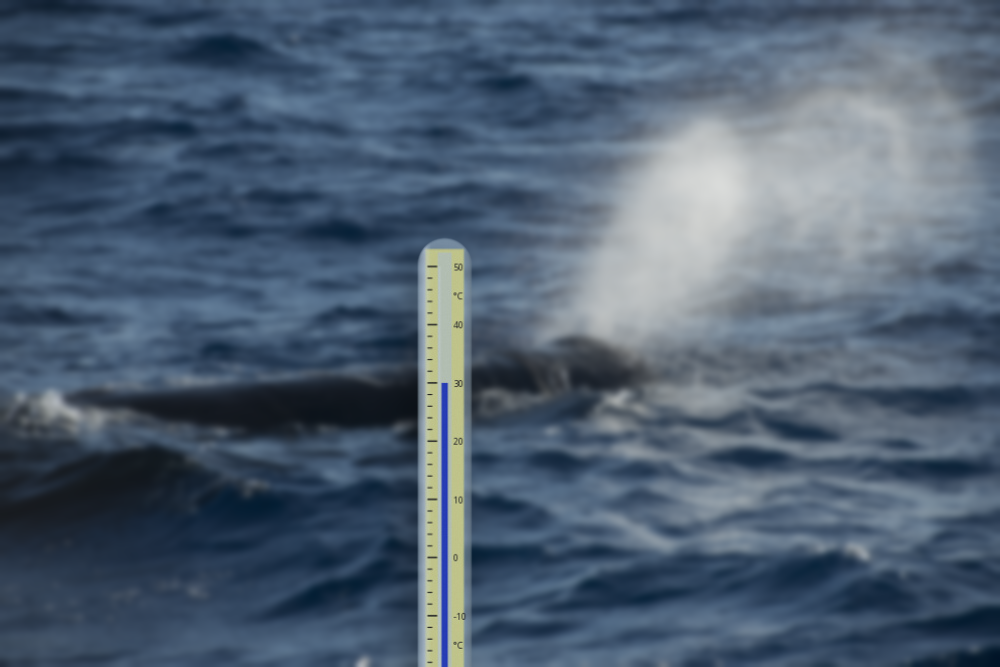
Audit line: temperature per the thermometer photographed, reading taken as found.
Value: 30 °C
